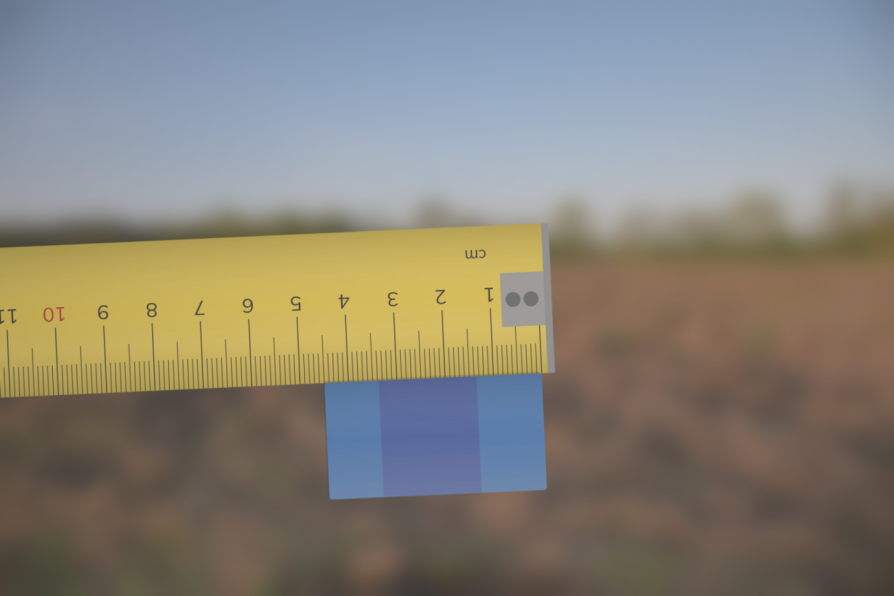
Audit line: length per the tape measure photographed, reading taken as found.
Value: 4.5 cm
